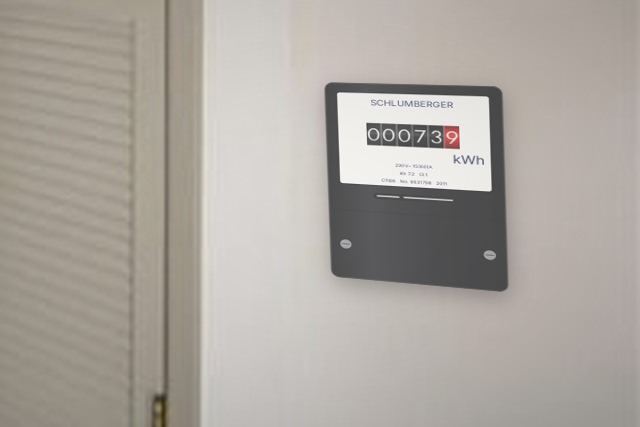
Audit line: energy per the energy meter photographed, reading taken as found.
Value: 73.9 kWh
